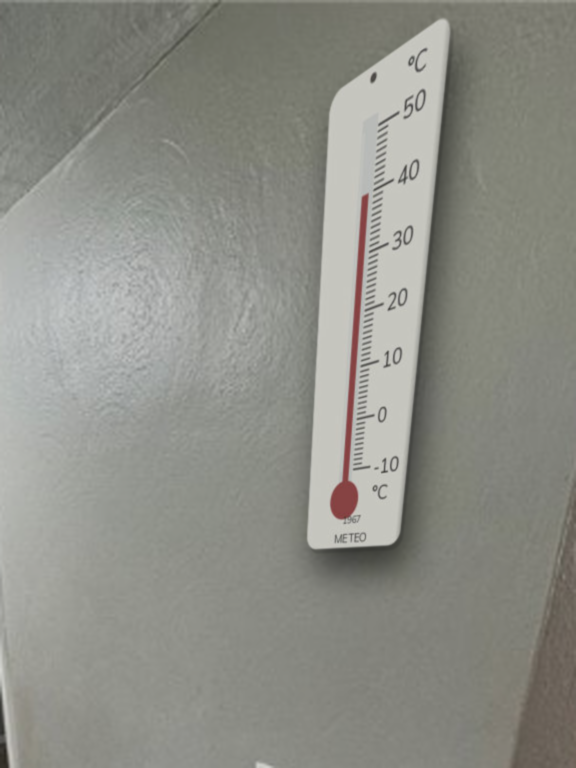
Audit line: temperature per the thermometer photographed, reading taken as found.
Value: 40 °C
